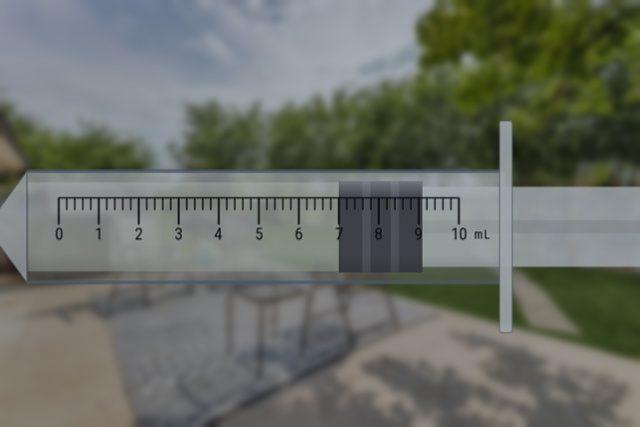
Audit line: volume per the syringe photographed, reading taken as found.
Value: 7 mL
